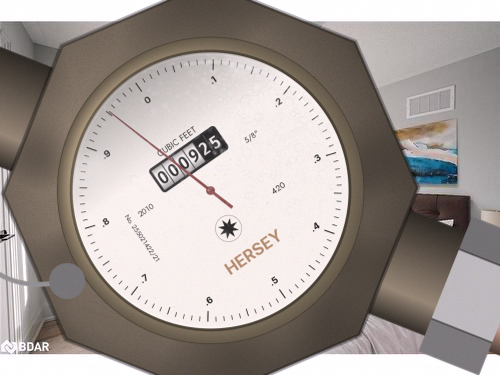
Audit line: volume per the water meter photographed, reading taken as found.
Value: 924.95 ft³
